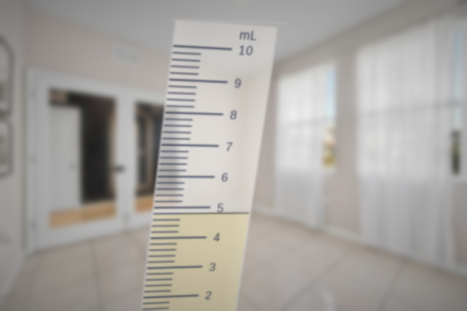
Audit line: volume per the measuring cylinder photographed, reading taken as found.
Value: 4.8 mL
